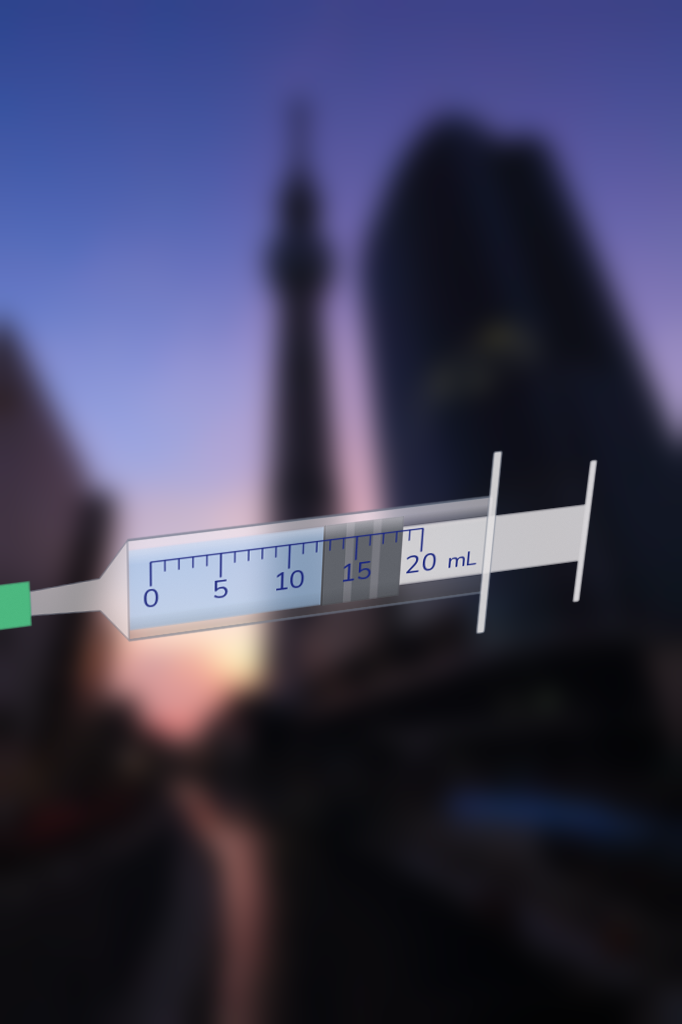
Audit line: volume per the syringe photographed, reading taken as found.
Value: 12.5 mL
